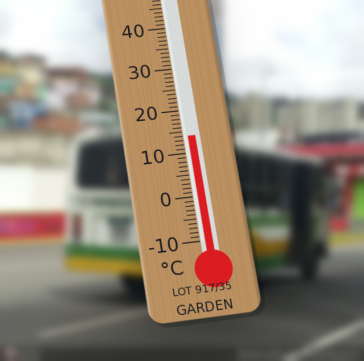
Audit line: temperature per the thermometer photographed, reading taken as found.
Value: 14 °C
